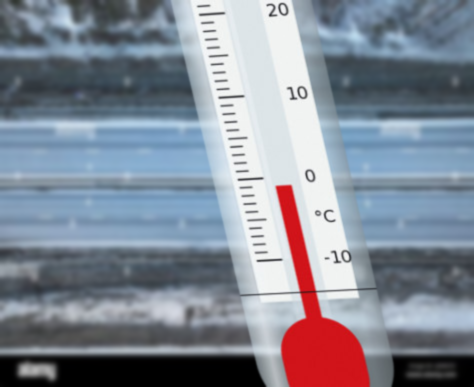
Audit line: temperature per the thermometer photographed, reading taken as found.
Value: -1 °C
